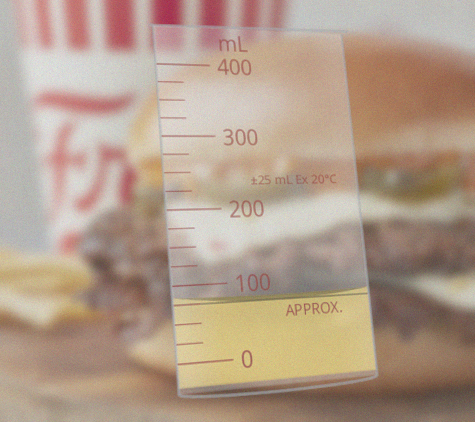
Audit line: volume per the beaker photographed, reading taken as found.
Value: 75 mL
